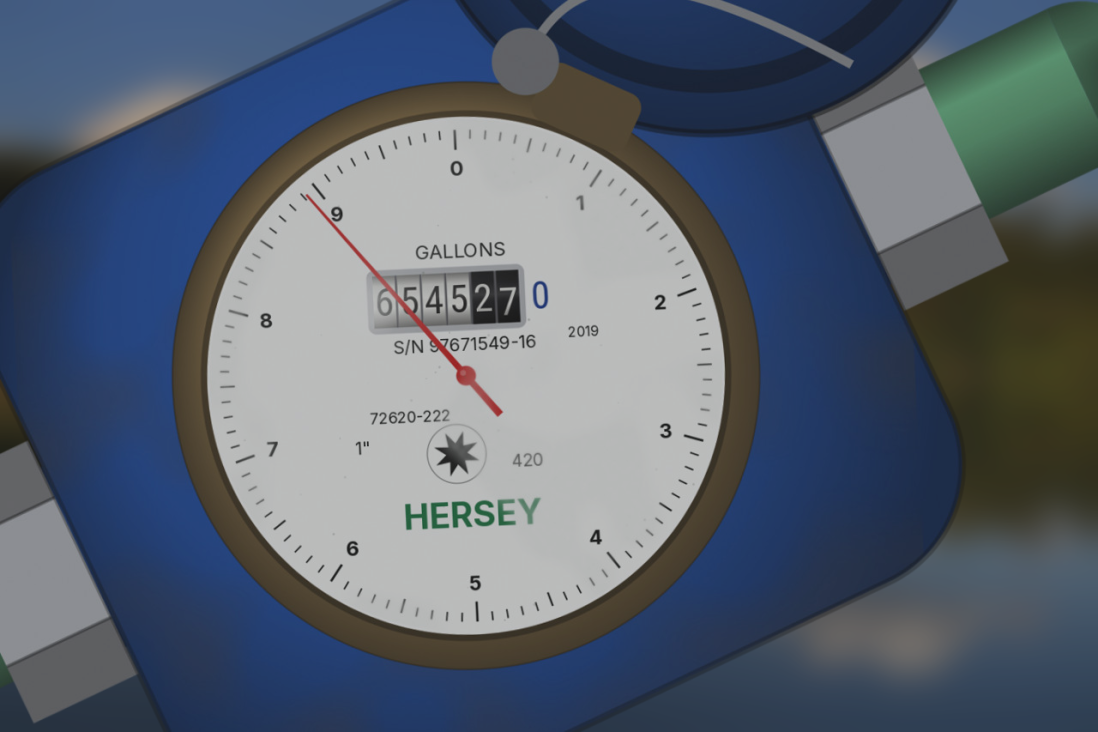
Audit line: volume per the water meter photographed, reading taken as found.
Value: 6545268.9 gal
